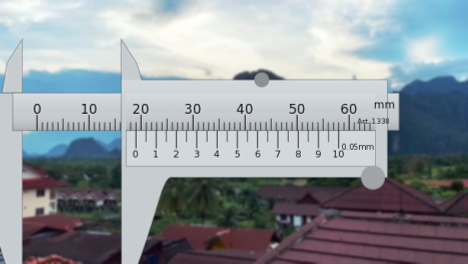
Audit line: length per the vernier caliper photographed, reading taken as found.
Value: 19.0 mm
